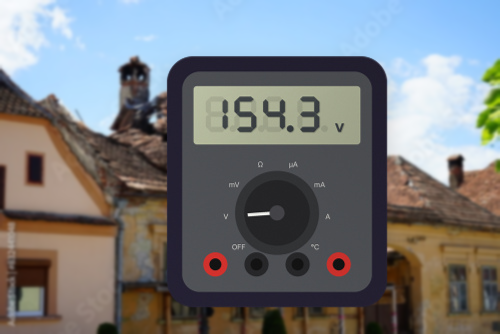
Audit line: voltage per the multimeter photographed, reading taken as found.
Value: 154.3 V
